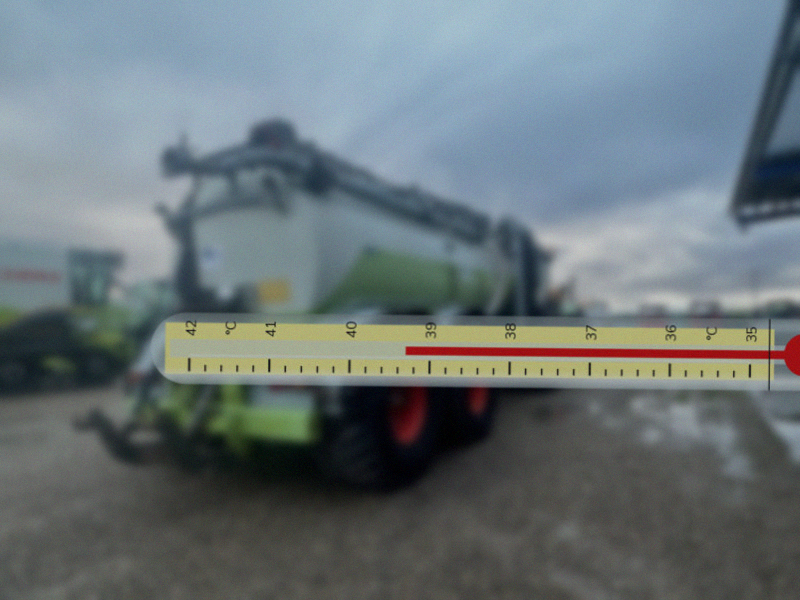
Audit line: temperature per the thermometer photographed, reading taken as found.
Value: 39.3 °C
